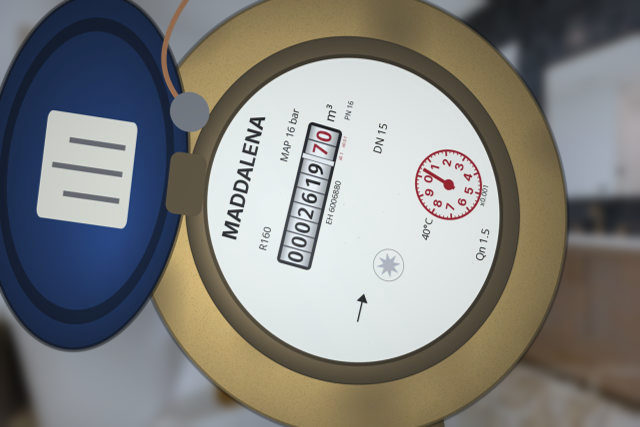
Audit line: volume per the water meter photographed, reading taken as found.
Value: 2619.700 m³
